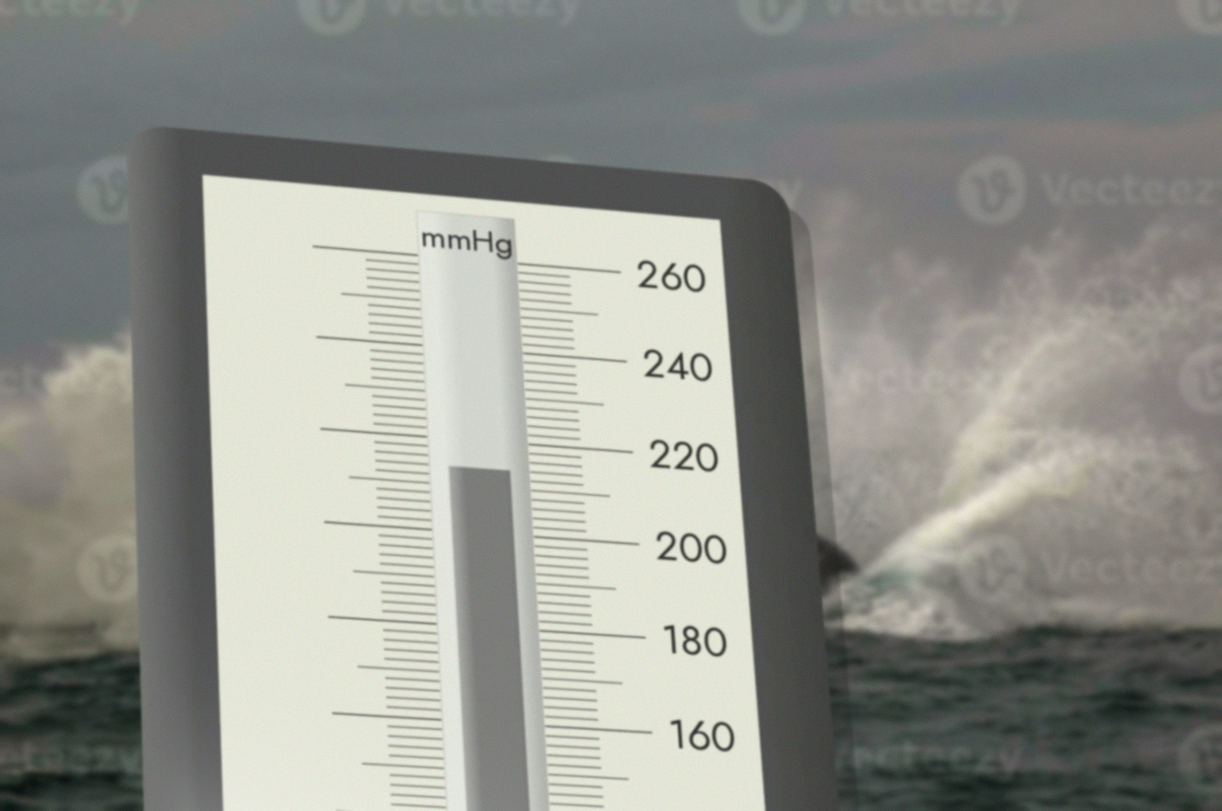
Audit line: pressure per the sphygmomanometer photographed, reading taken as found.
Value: 214 mmHg
